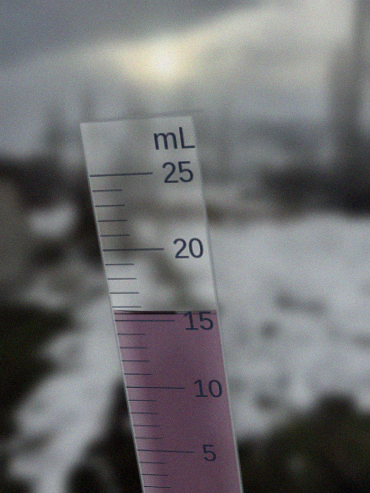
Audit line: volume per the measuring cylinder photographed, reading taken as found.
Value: 15.5 mL
